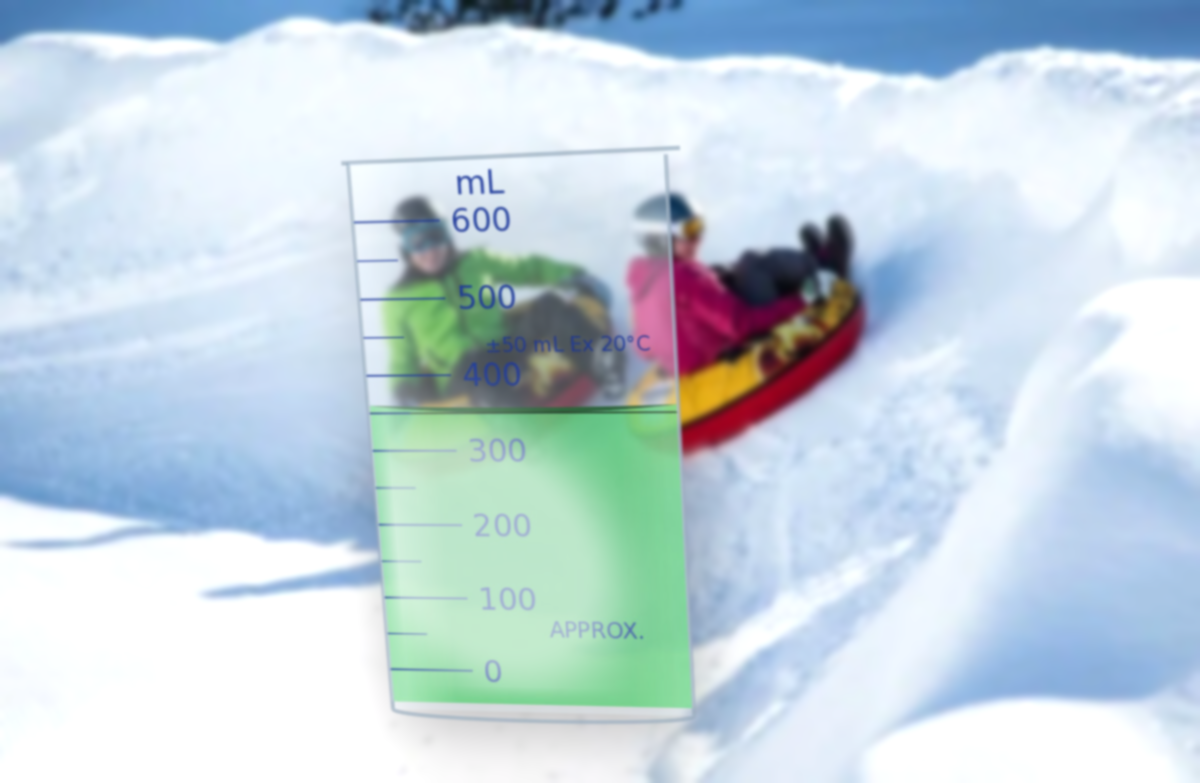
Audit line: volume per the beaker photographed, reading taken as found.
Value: 350 mL
